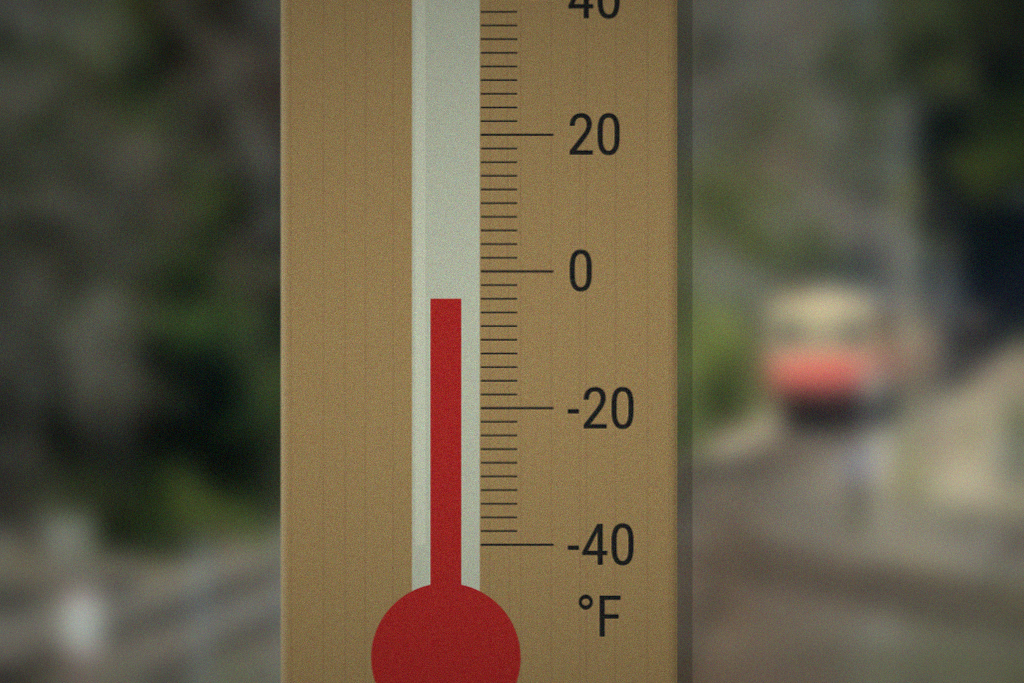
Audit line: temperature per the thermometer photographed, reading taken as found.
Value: -4 °F
